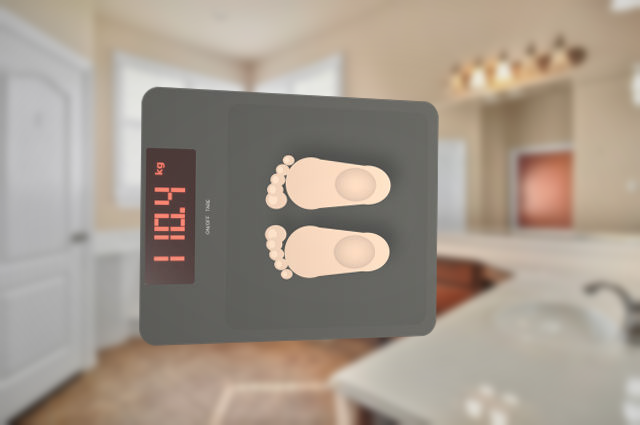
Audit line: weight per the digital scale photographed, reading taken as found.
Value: 110.4 kg
